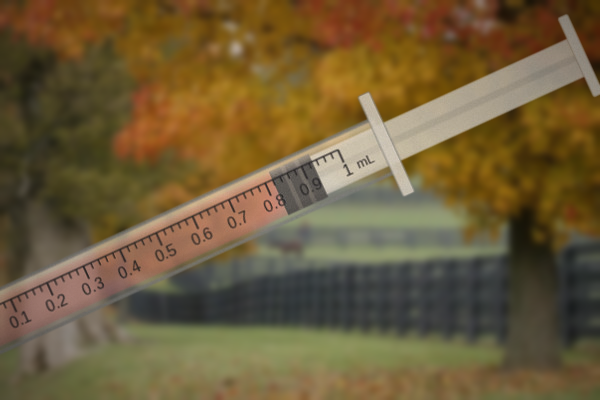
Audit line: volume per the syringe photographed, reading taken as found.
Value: 0.82 mL
